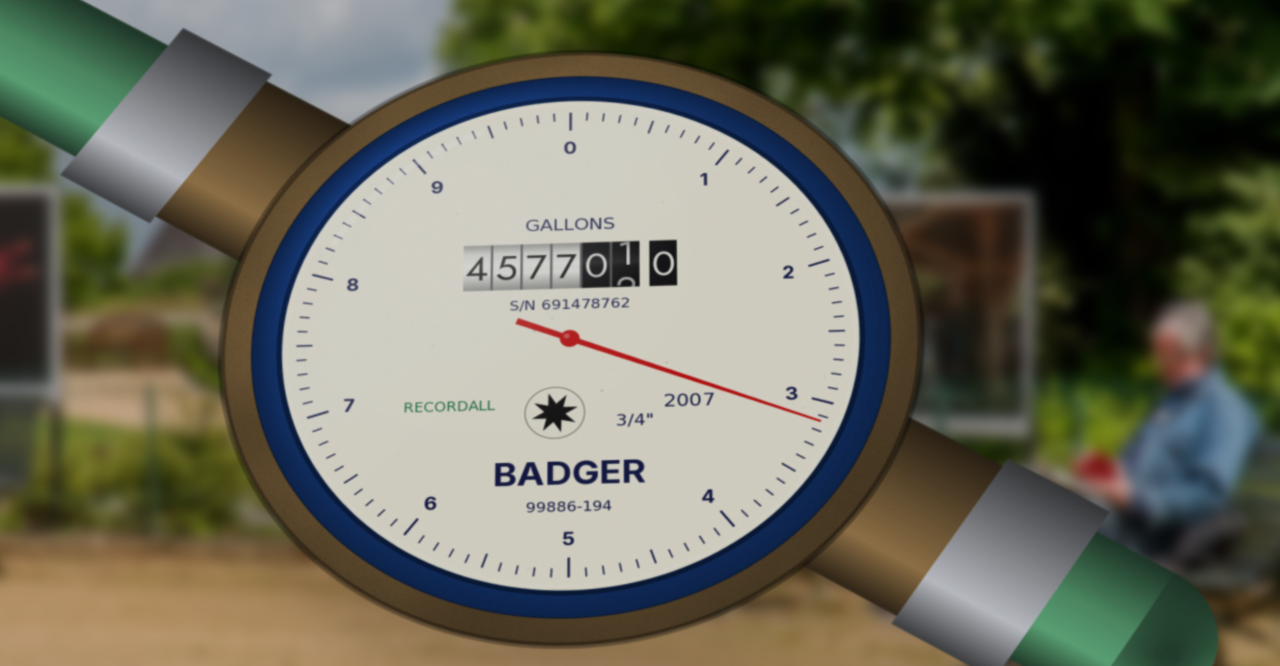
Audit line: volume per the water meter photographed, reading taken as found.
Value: 4577013.1 gal
